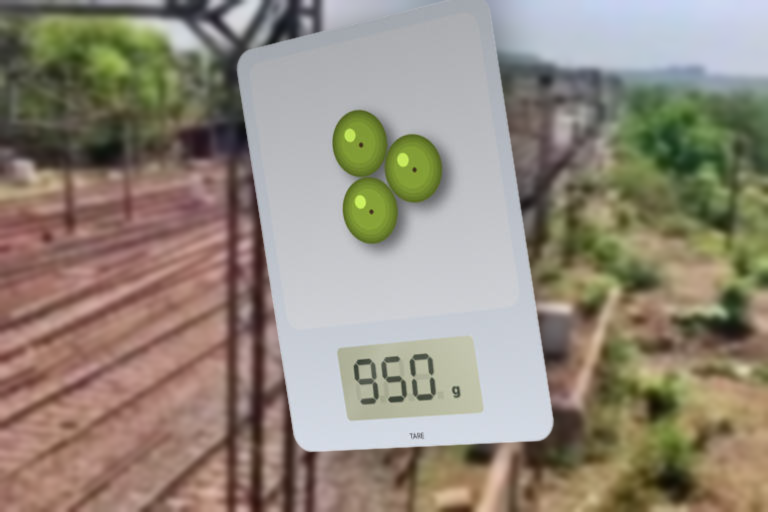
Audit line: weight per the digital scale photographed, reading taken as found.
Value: 950 g
